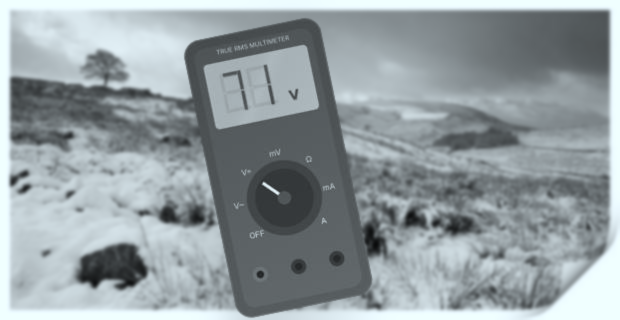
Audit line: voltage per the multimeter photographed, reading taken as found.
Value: 71 V
